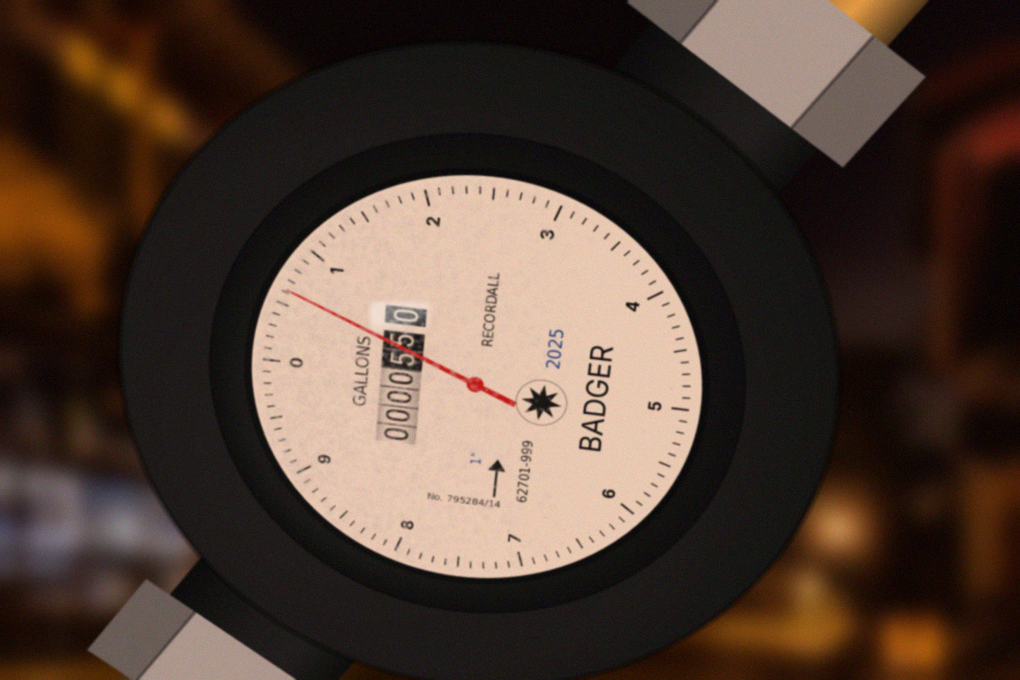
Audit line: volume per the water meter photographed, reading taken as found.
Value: 550.6 gal
